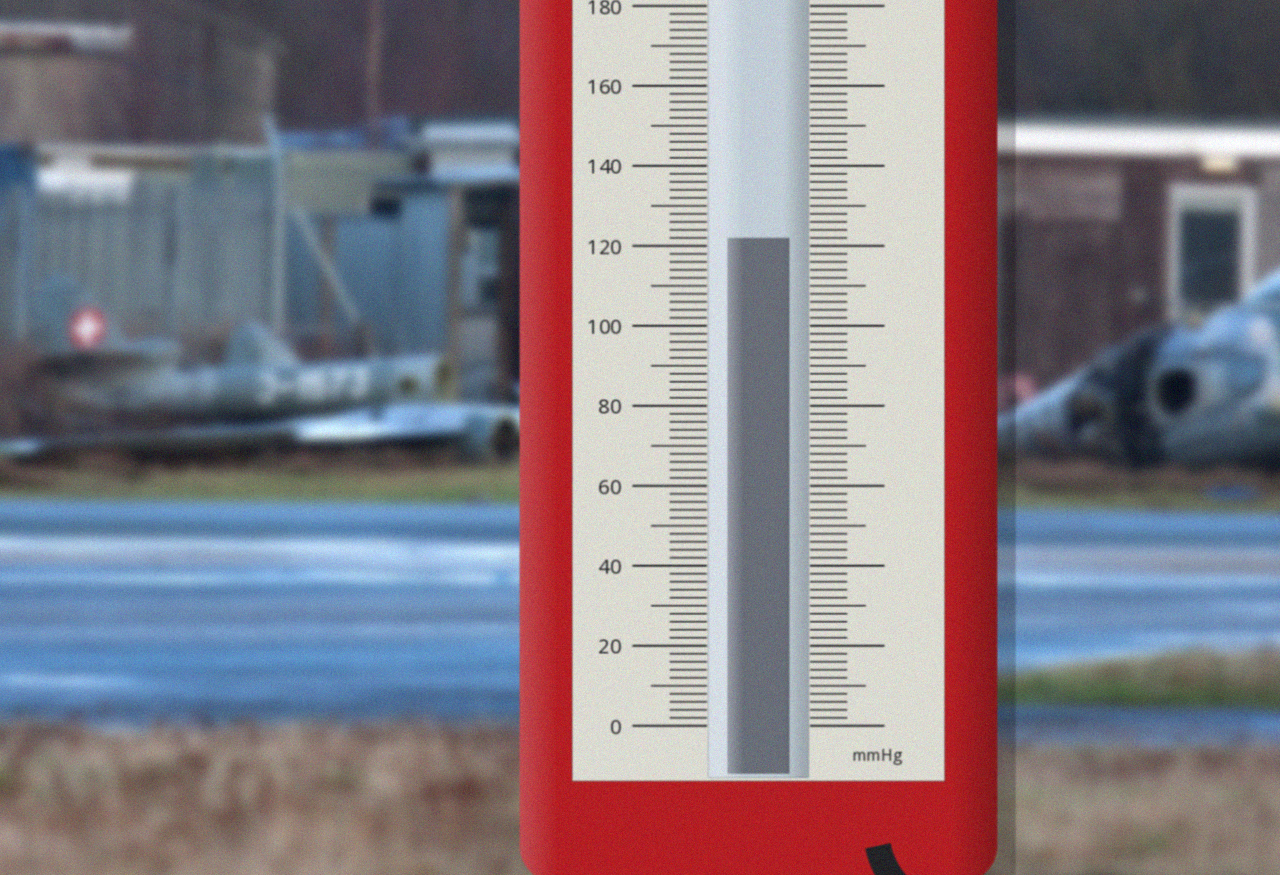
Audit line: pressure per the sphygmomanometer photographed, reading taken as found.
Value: 122 mmHg
